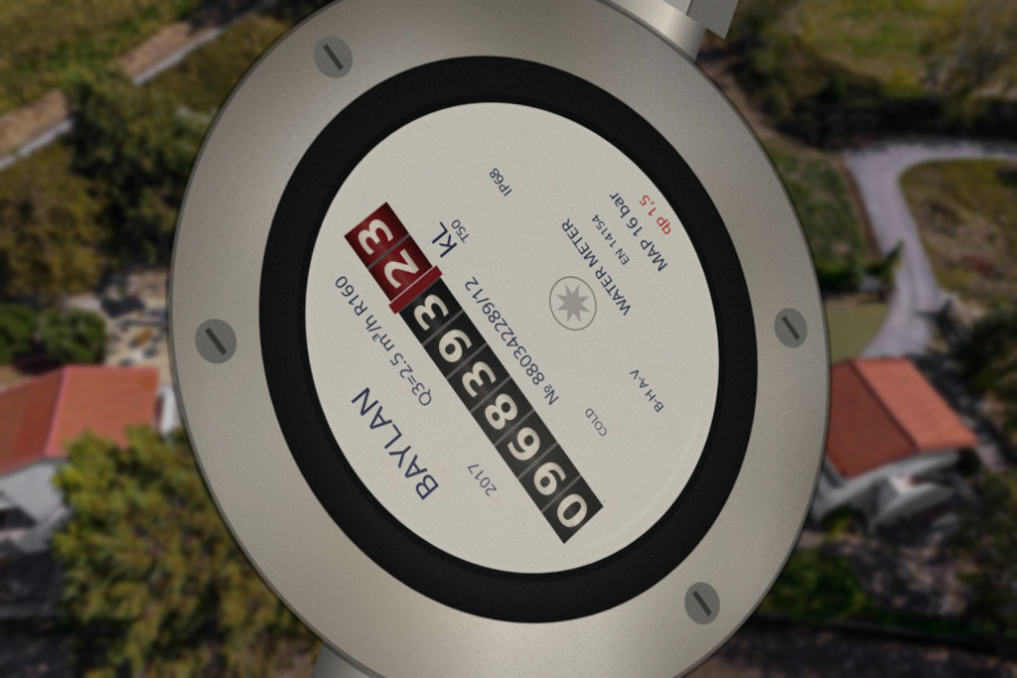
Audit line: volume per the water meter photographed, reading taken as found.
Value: 968393.23 kL
